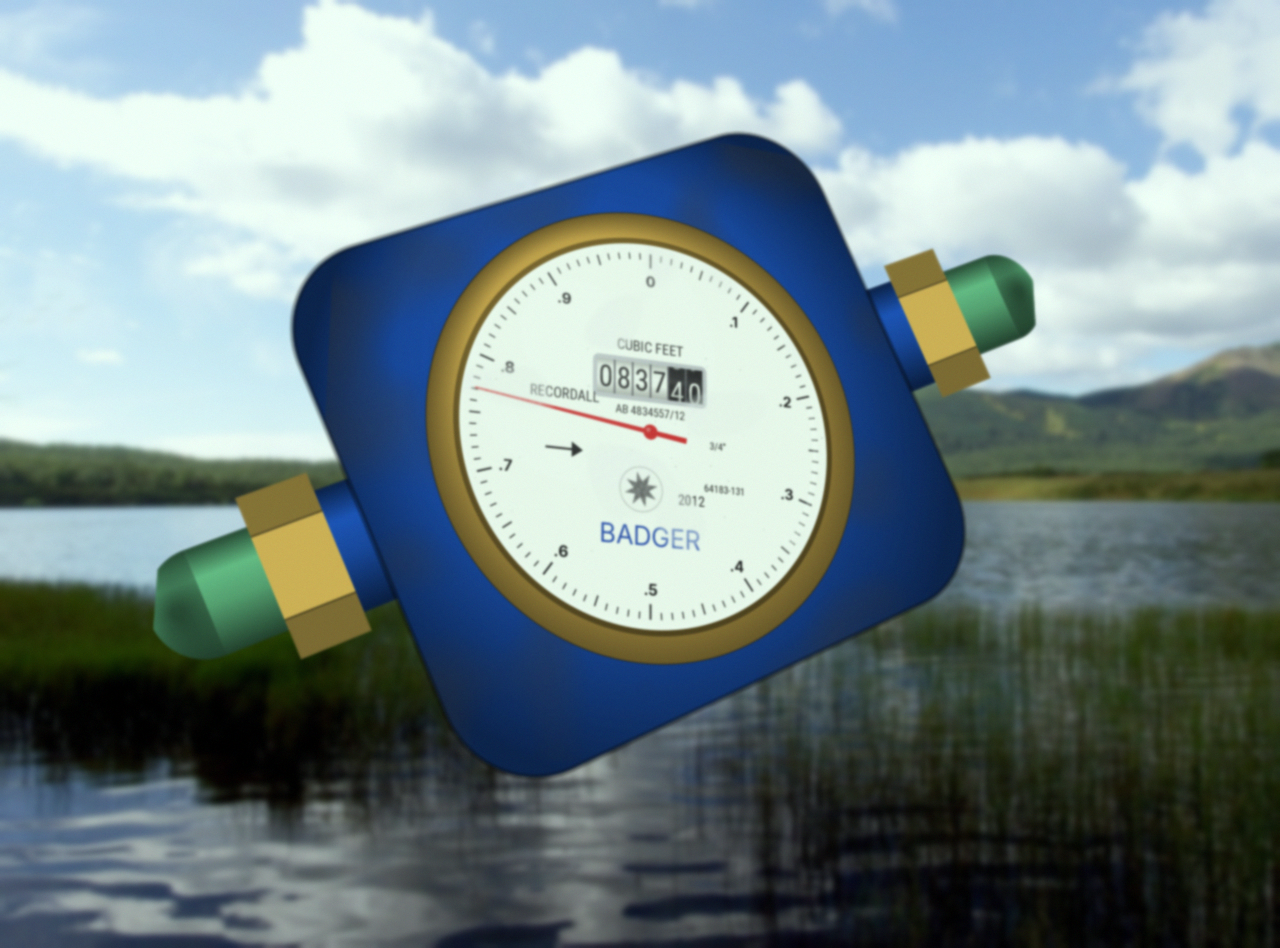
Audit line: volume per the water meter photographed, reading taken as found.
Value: 83739.77 ft³
